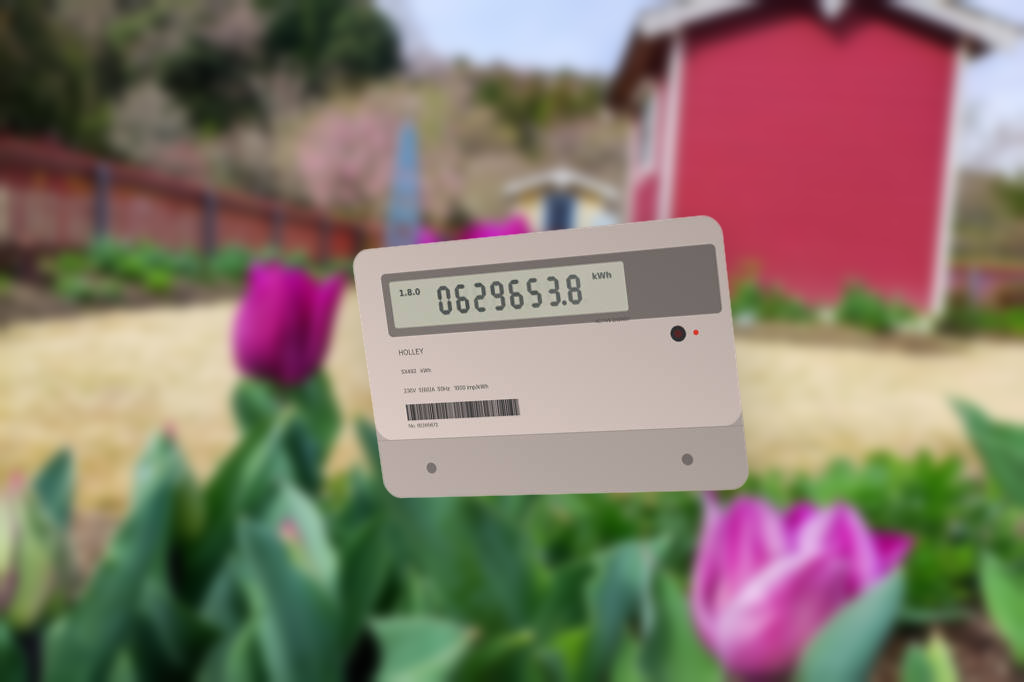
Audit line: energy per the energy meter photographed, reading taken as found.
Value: 629653.8 kWh
